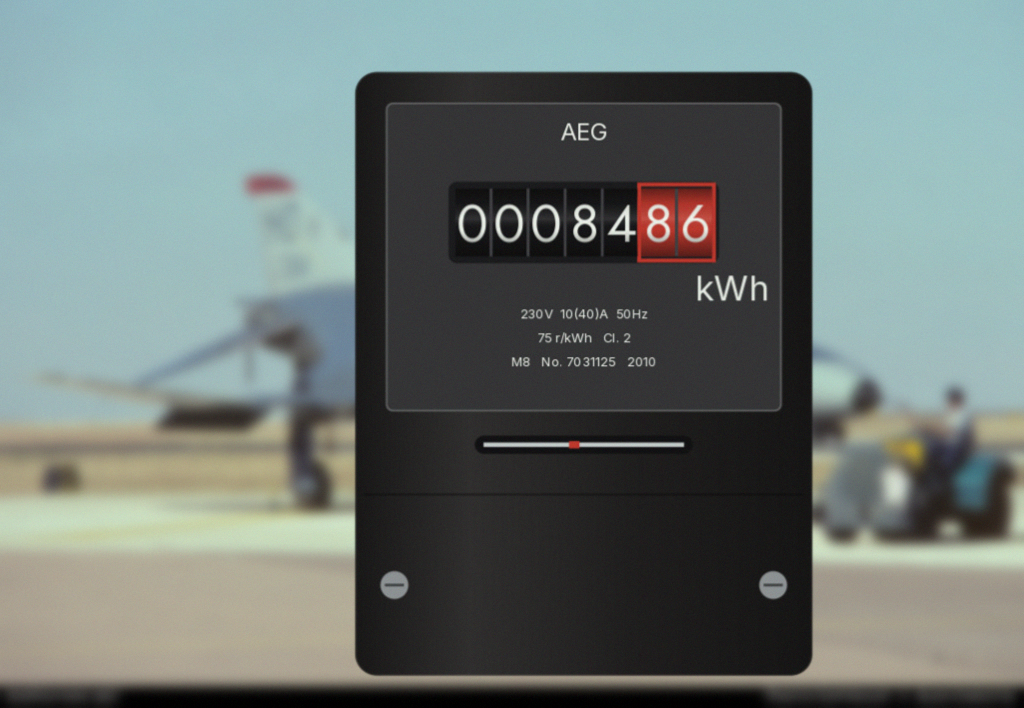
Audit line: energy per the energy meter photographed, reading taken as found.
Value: 84.86 kWh
